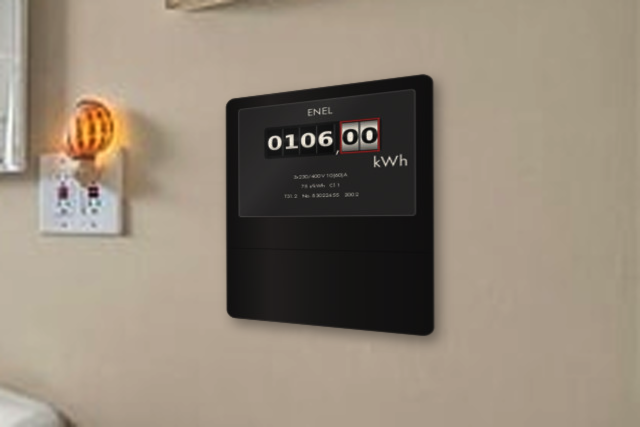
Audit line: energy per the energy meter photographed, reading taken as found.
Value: 106.00 kWh
